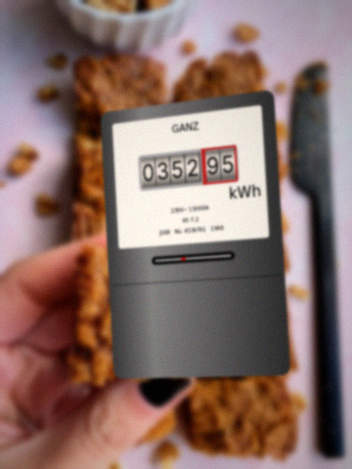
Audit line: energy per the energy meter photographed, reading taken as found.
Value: 352.95 kWh
